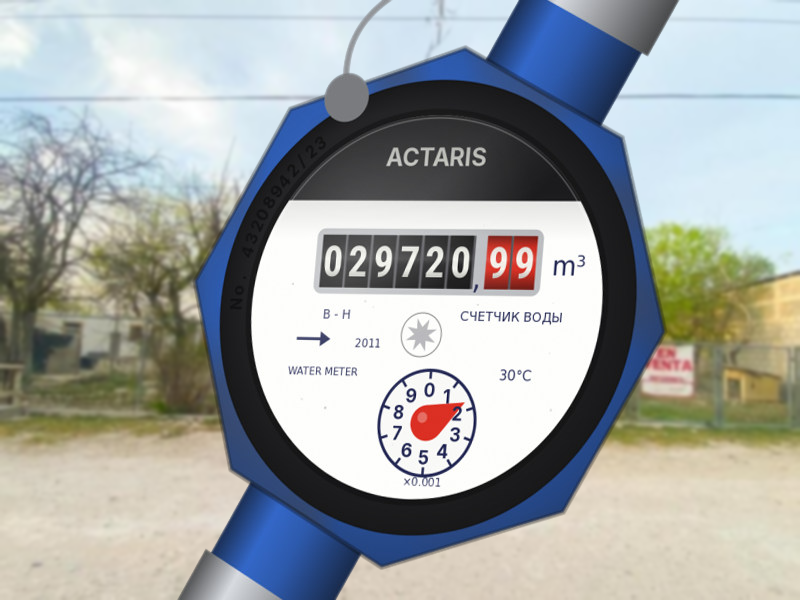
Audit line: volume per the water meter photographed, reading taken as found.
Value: 29720.991 m³
